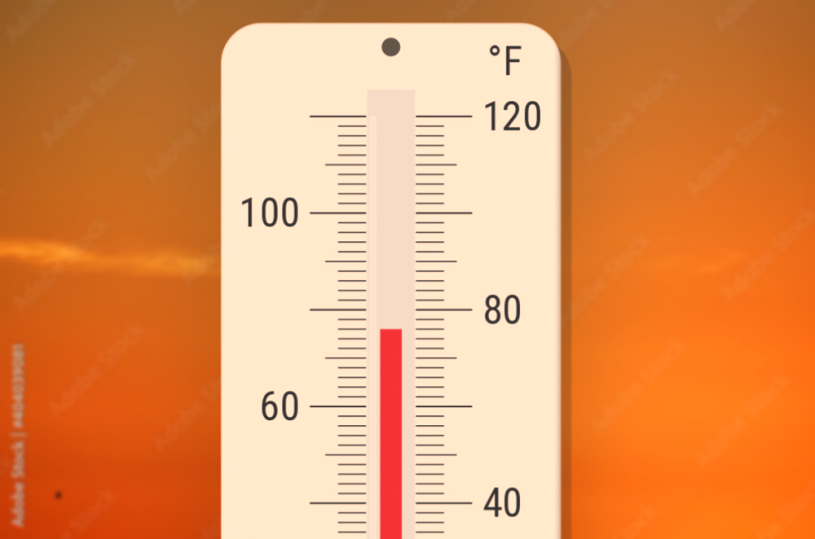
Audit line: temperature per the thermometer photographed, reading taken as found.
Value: 76 °F
